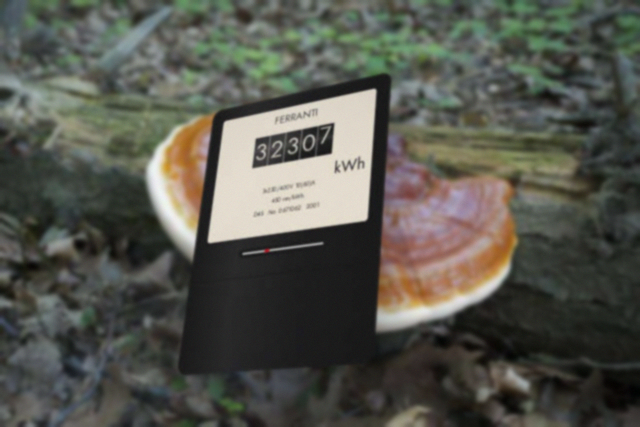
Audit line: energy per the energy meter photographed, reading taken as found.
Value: 32307 kWh
